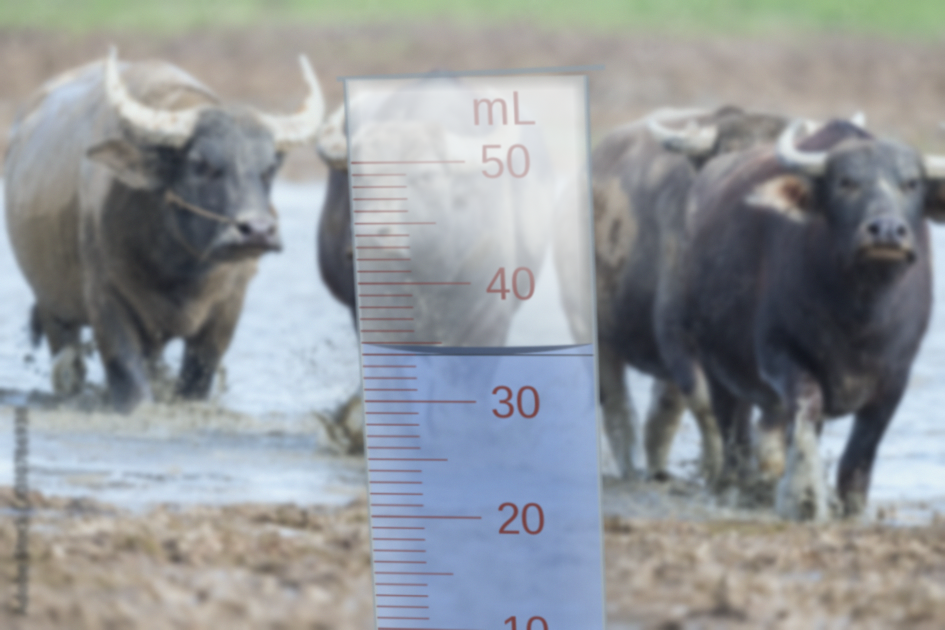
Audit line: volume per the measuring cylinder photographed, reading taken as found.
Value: 34 mL
